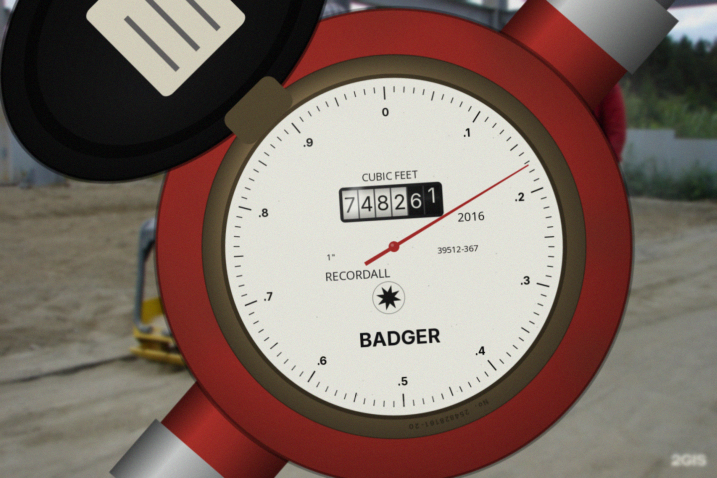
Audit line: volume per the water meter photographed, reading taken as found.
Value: 748261.17 ft³
